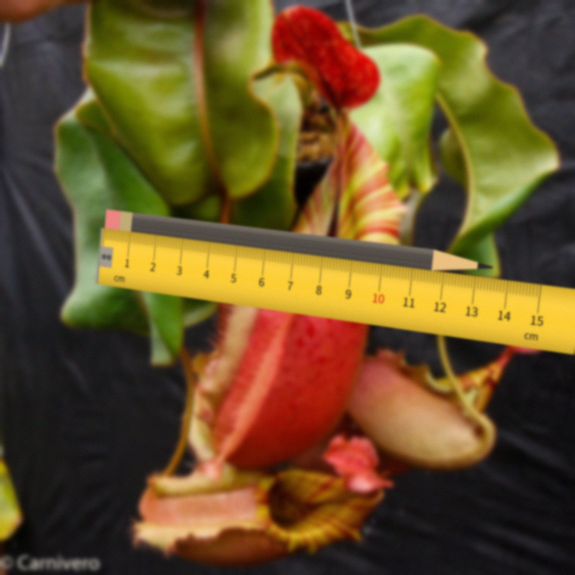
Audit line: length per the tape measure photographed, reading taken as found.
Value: 13.5 cm
